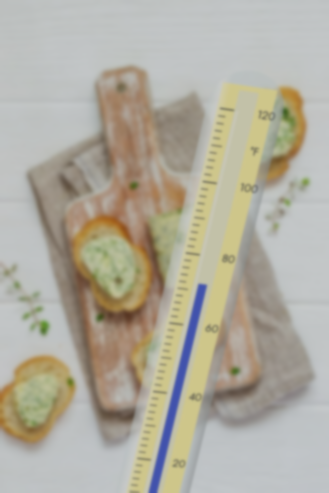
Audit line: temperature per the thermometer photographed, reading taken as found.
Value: 72 °F
